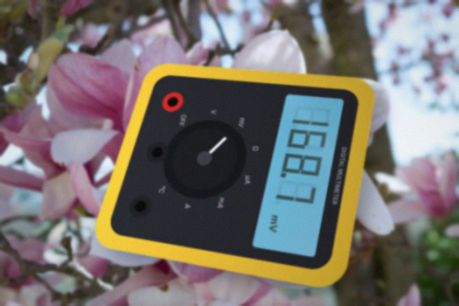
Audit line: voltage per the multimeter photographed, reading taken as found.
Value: 168.7 mV
